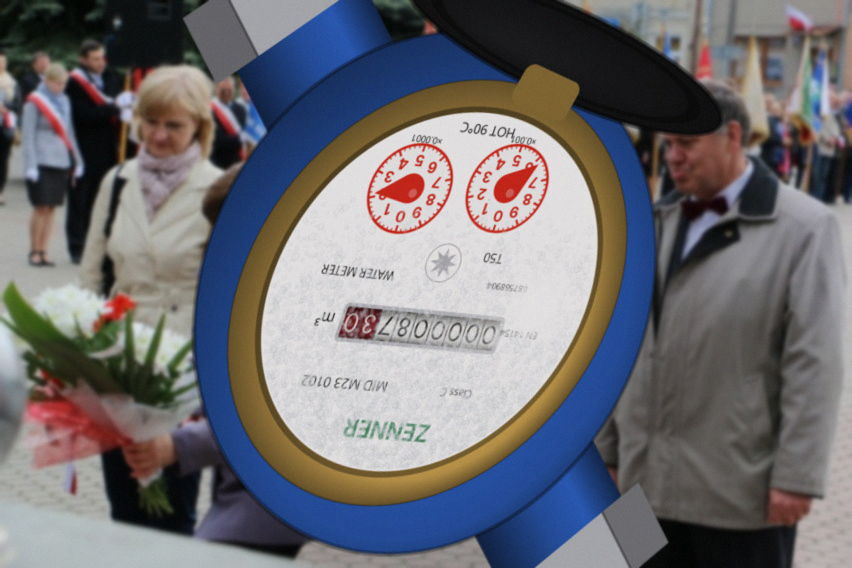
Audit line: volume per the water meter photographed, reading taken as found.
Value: 87.3062 m³
